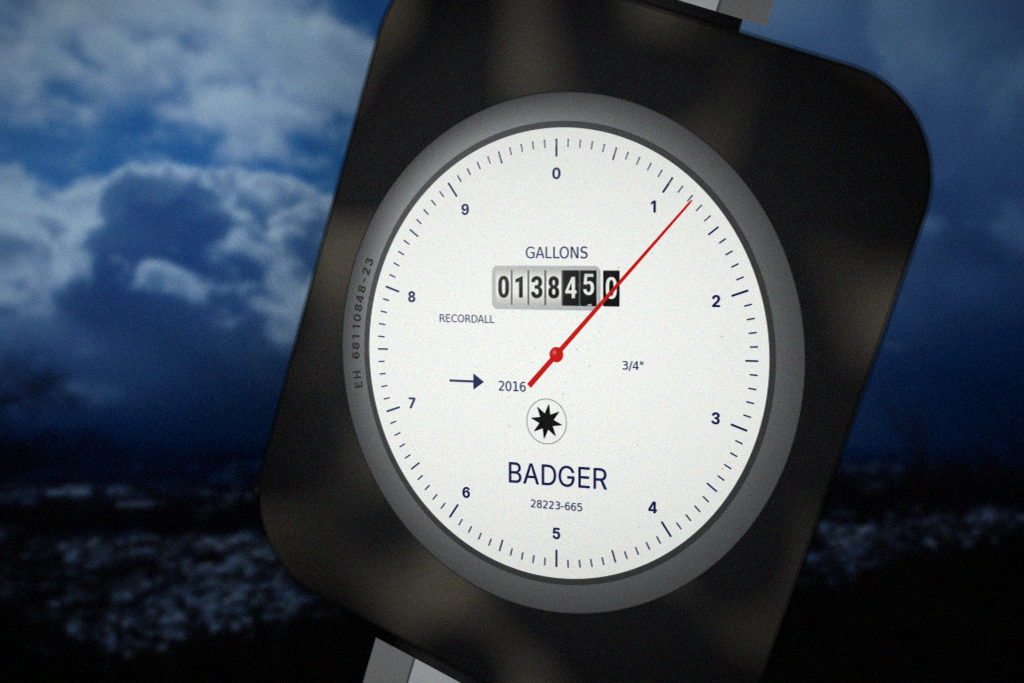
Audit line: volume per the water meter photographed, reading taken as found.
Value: 138451.2 gal
